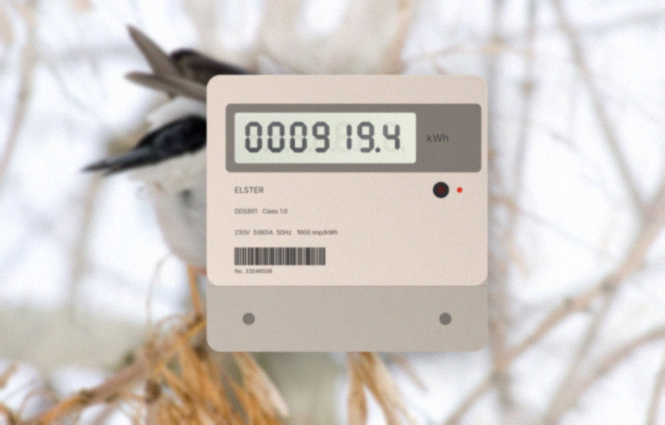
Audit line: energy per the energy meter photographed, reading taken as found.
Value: 919.4 kWh
